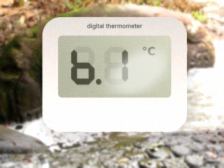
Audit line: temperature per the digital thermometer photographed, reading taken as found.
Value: 6.1 °C
